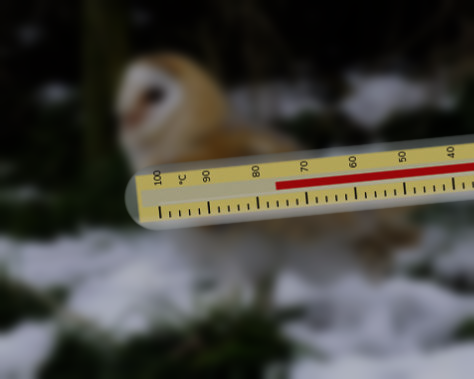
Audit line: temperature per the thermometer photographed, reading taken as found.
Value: 76 °C
